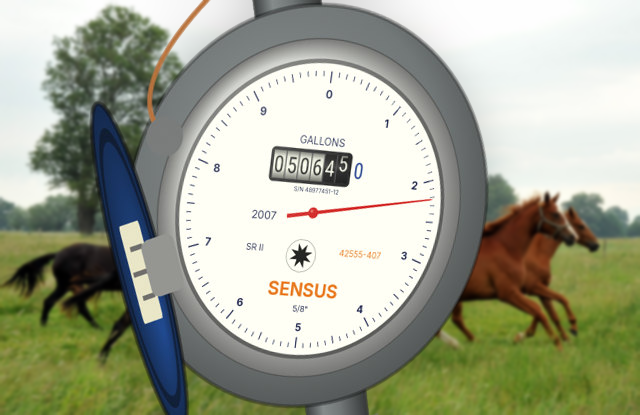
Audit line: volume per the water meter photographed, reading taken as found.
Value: 506452.2 gal
